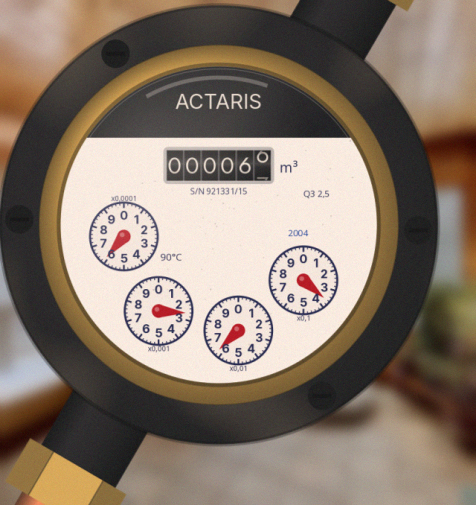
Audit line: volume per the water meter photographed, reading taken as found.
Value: 66.3626 m³
